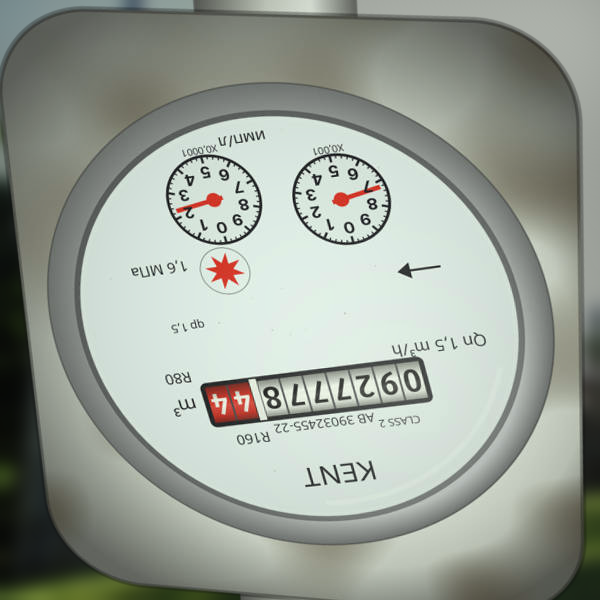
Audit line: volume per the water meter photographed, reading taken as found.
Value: 927778.4472 m³
